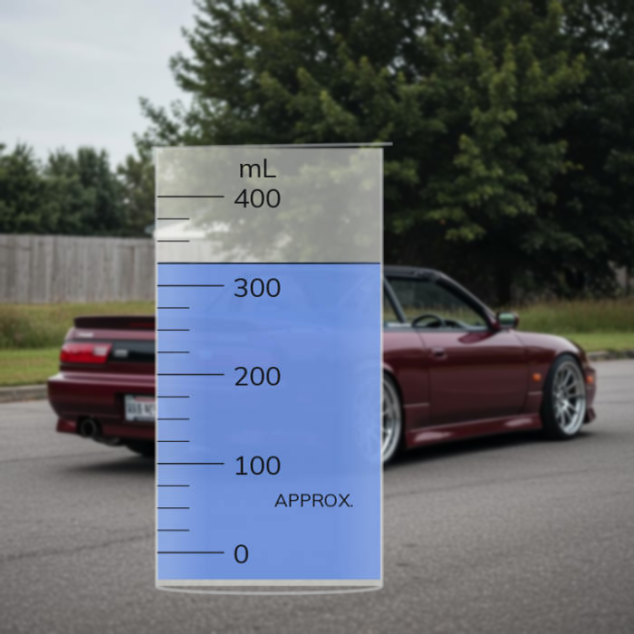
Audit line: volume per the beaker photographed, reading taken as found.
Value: 325 mL
